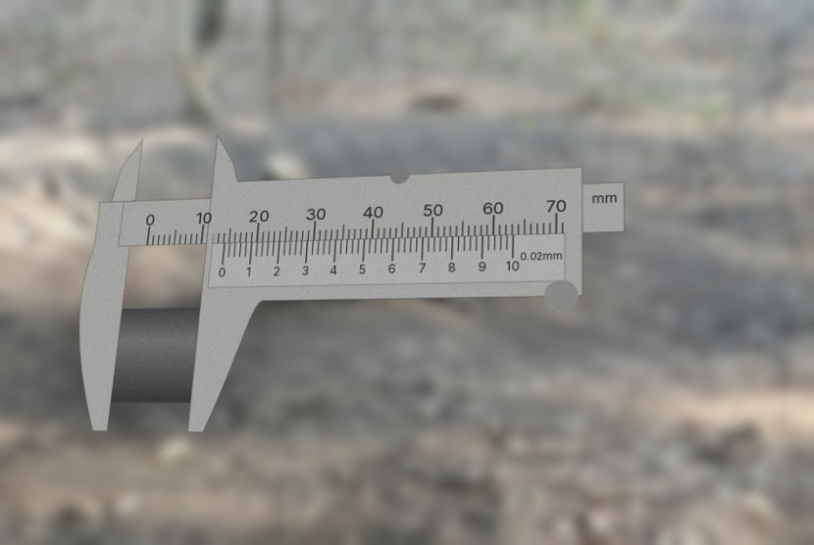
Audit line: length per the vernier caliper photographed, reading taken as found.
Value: 14.2 mm
